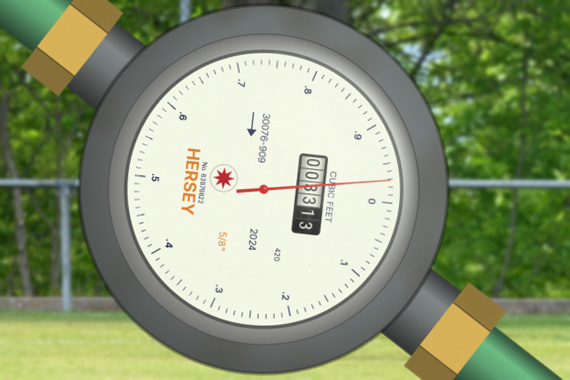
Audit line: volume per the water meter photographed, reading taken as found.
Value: 3312.97 ft³
